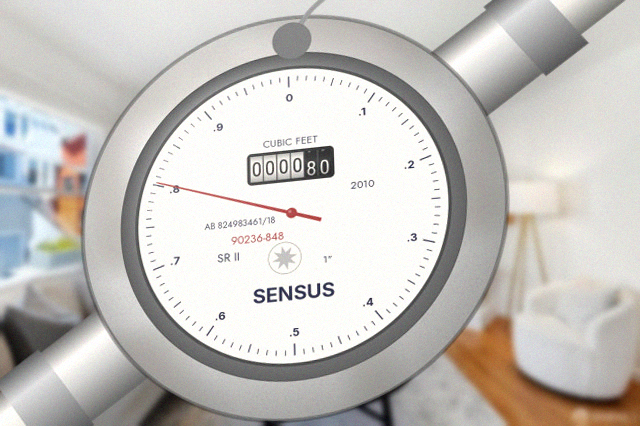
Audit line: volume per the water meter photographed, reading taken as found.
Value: 79.80 ft³
